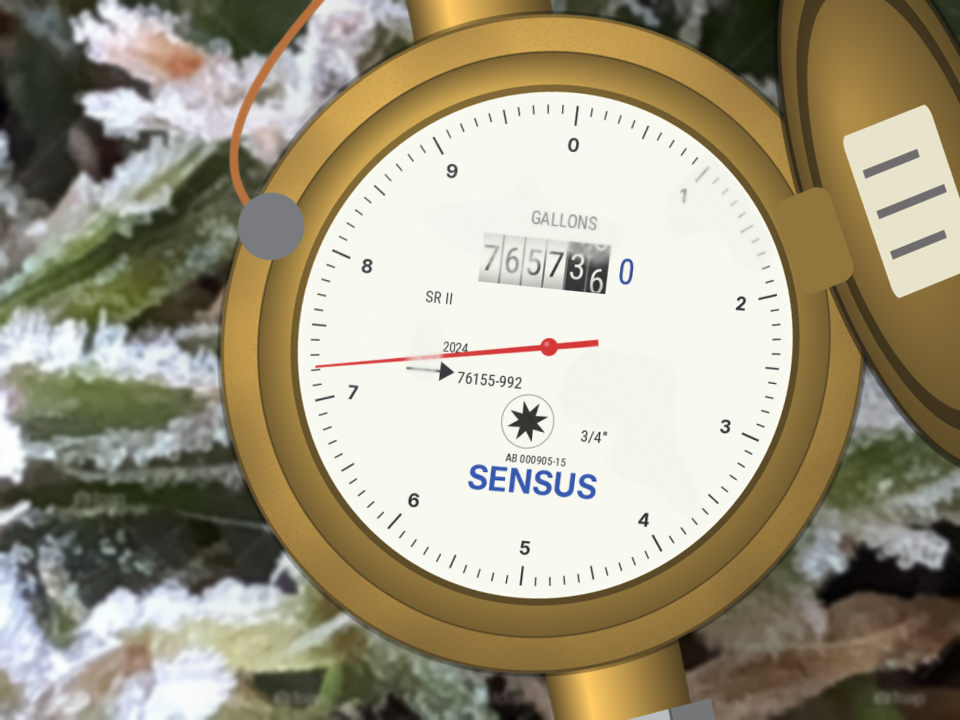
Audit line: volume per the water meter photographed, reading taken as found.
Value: 7657357.2 gal
